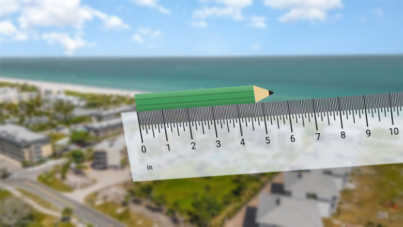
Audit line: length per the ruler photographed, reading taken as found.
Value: 5.5 in
